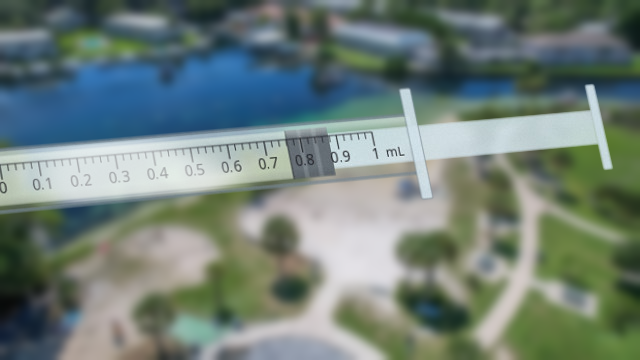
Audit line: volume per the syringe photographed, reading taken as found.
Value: 0.76 mL
